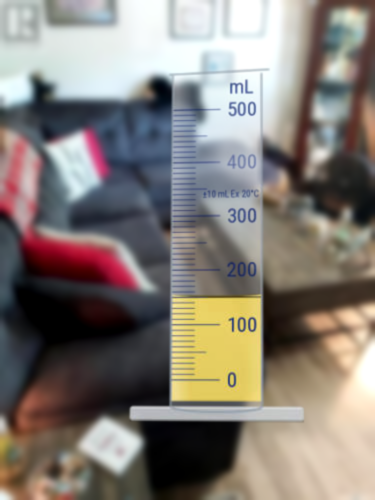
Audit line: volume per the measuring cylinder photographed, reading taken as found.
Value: 150 mL
